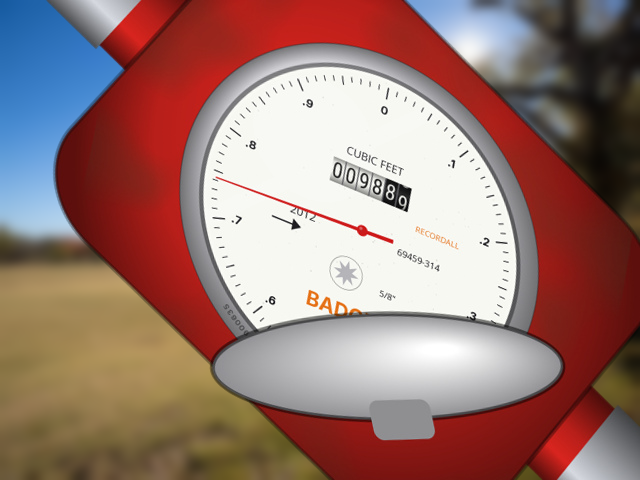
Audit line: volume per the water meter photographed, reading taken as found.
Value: 9888.74 ft³
